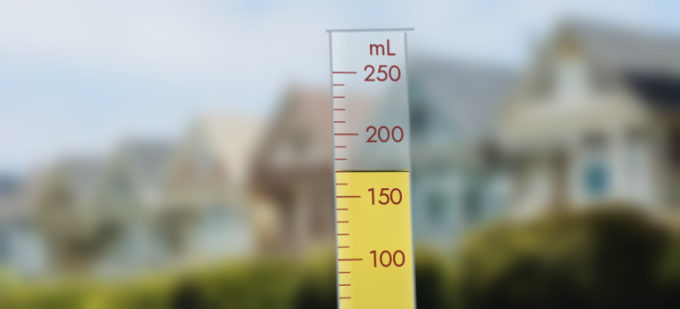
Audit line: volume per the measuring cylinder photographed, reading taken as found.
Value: 170 mL
